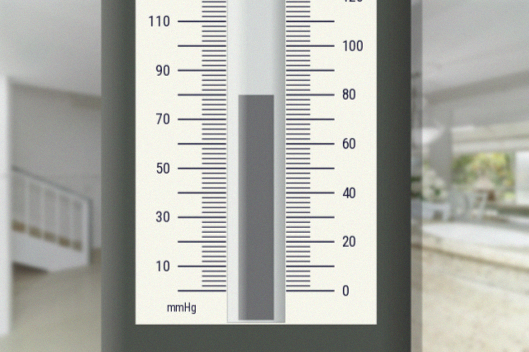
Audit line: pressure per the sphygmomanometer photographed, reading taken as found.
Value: 80 mmHg
